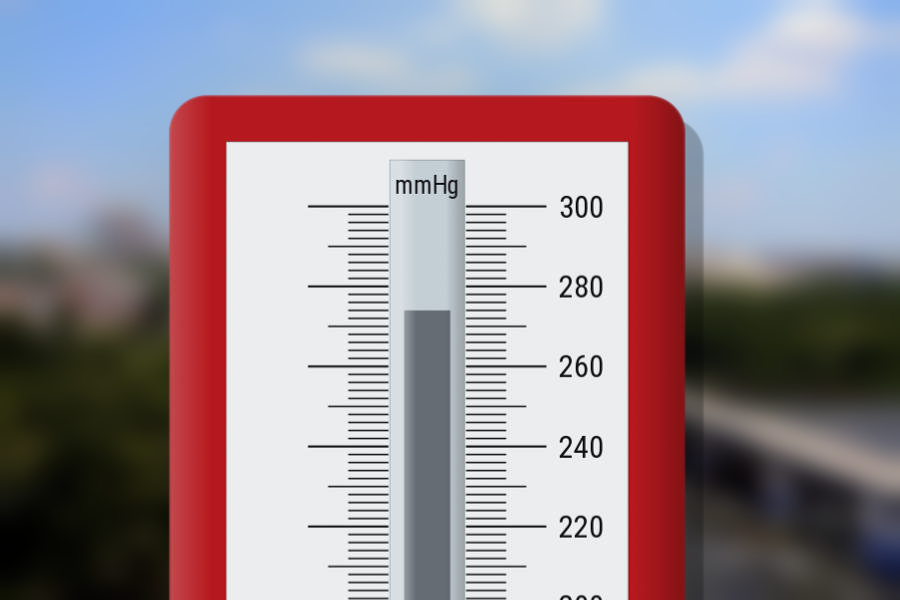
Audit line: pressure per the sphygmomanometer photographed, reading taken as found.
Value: 274 mmHg
